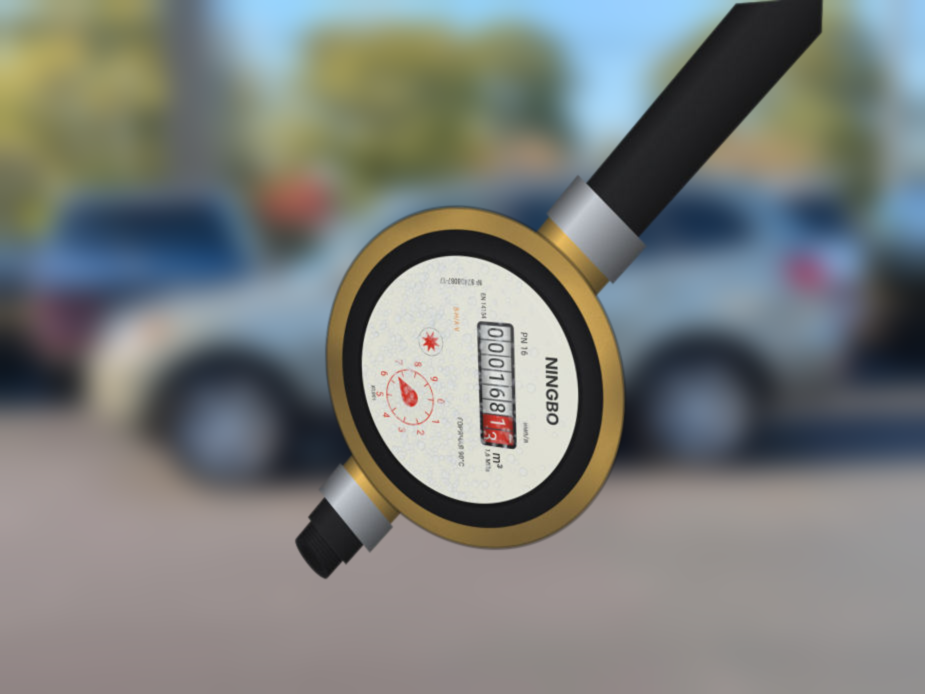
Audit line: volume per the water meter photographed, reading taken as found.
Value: 168.126 m³
